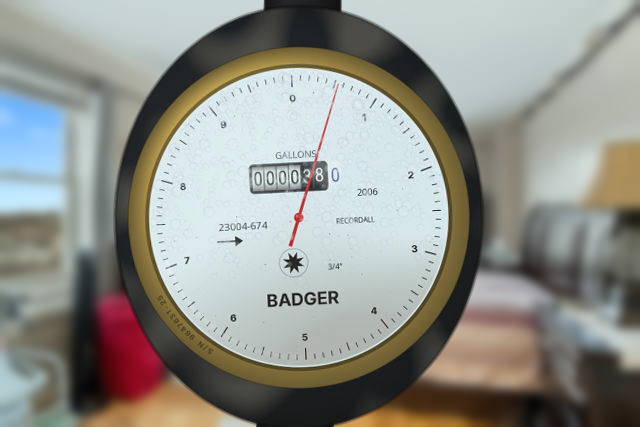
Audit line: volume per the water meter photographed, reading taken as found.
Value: 380.5 gal
